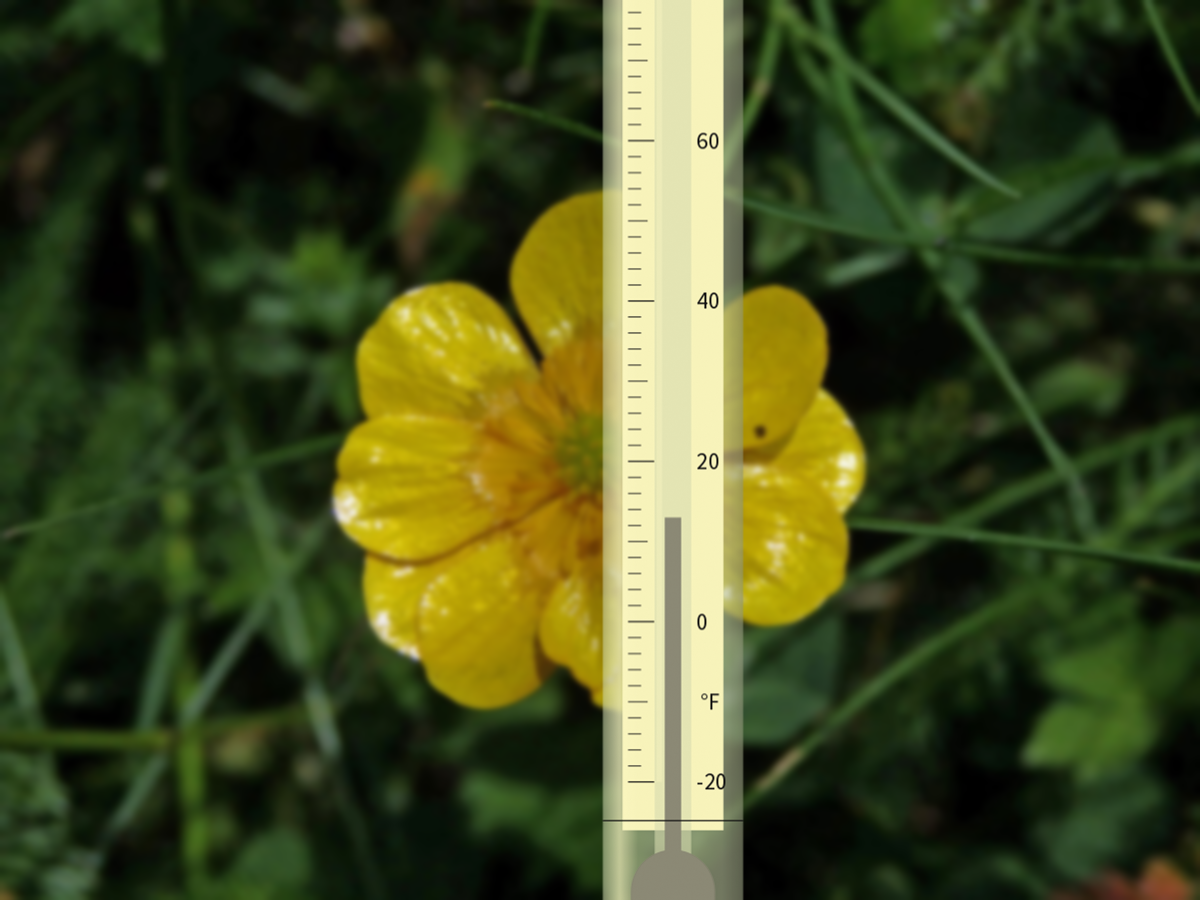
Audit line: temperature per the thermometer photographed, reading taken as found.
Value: 13 °F
